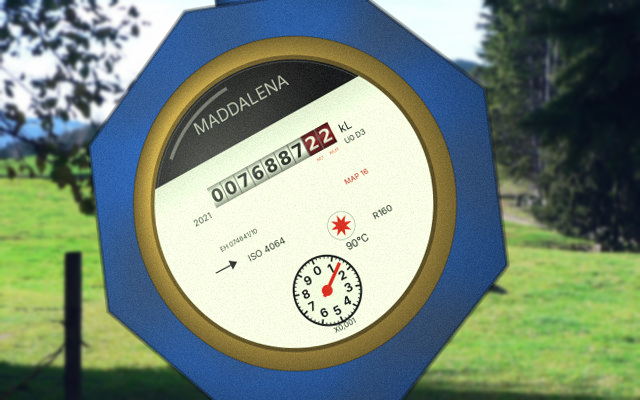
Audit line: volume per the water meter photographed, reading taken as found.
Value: 76887.221 kL
